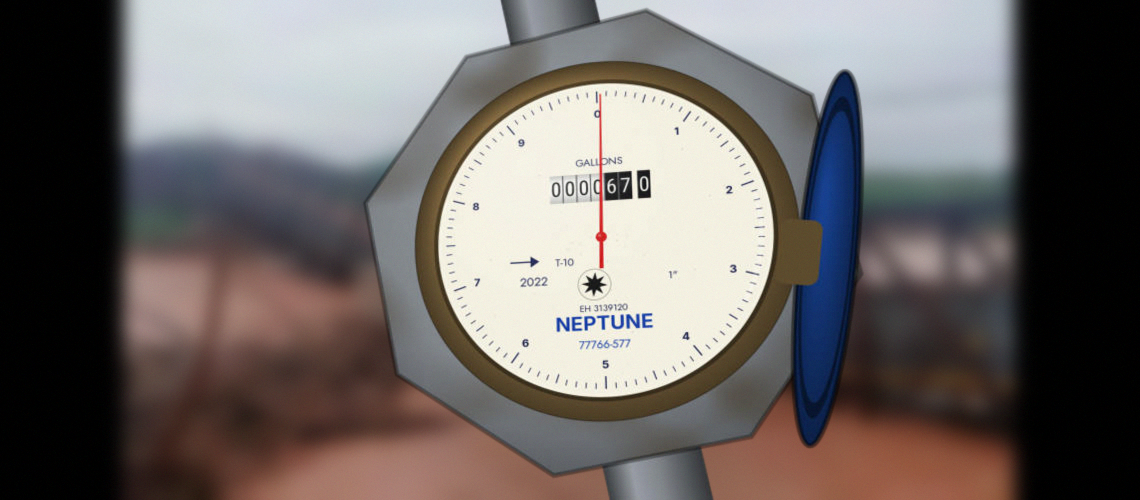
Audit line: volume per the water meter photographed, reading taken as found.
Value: 670.0 gal
